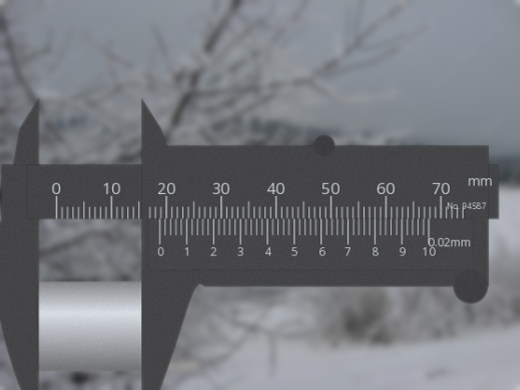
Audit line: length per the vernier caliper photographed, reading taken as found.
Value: 18.8 mm
